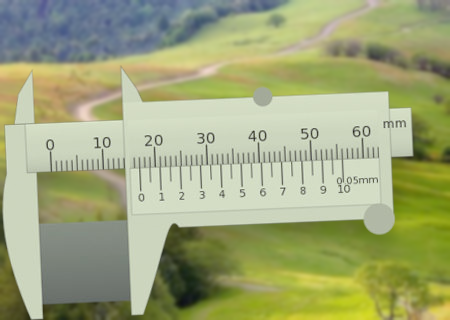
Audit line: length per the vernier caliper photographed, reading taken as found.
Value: 17.0 mm
